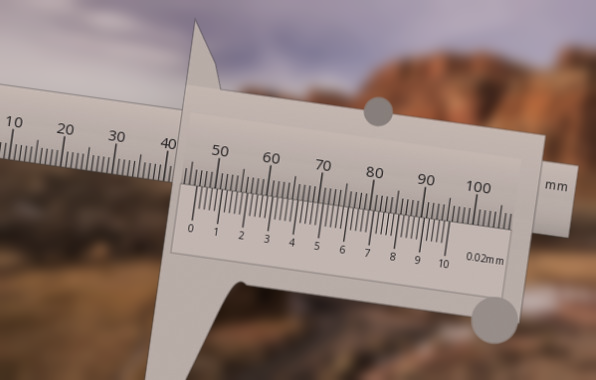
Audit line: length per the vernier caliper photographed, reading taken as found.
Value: 46.5 mm
